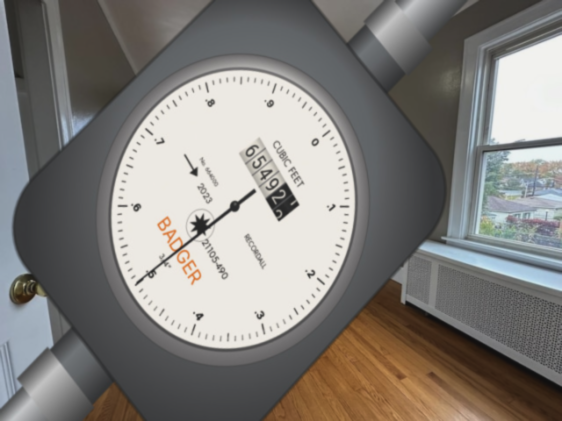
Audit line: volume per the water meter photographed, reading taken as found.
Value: 654921.50 ft³
